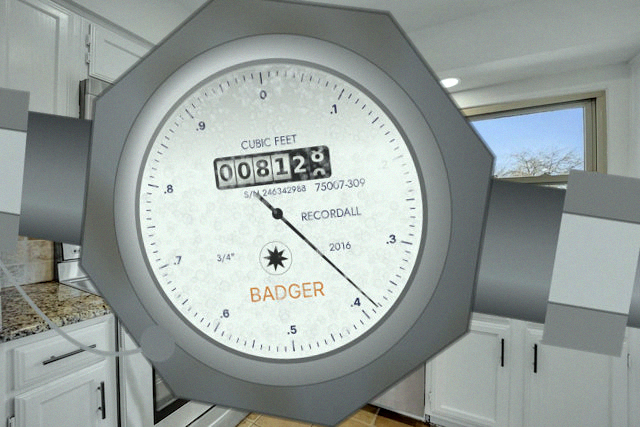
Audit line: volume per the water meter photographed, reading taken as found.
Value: 8128.38 ft³
